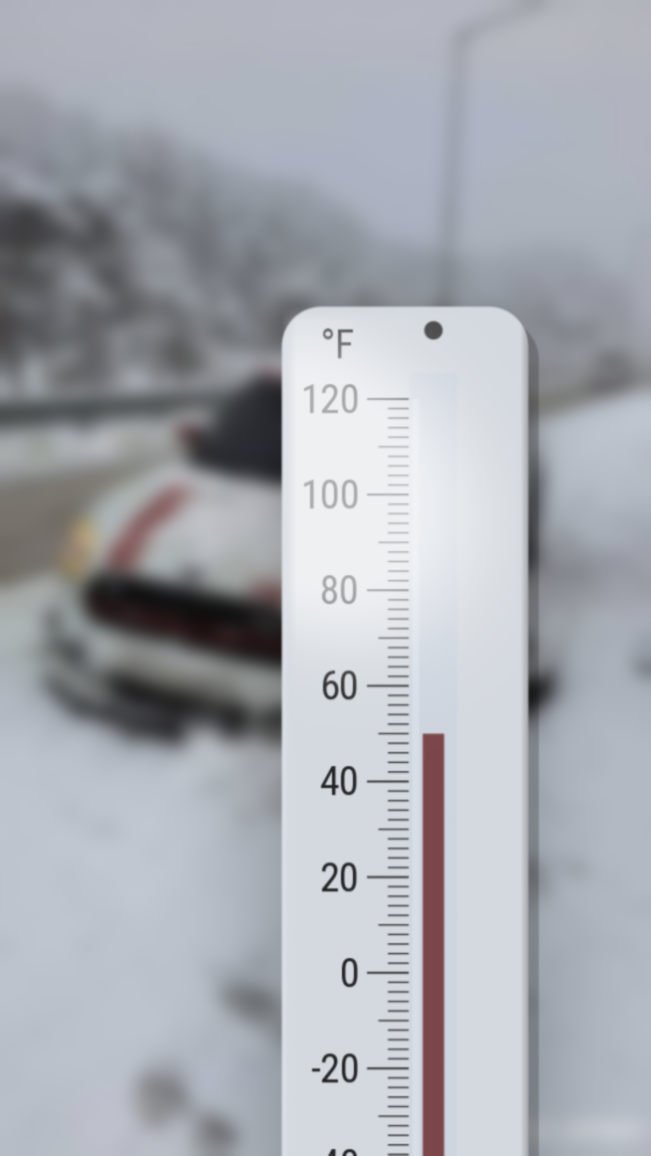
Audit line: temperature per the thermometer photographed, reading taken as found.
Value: 50 °F
